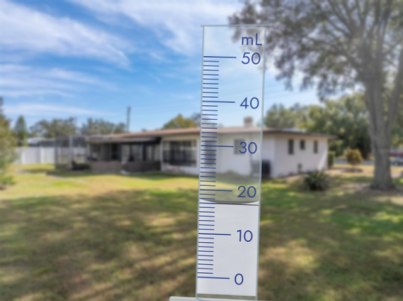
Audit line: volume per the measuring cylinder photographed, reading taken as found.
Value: 17 mL
